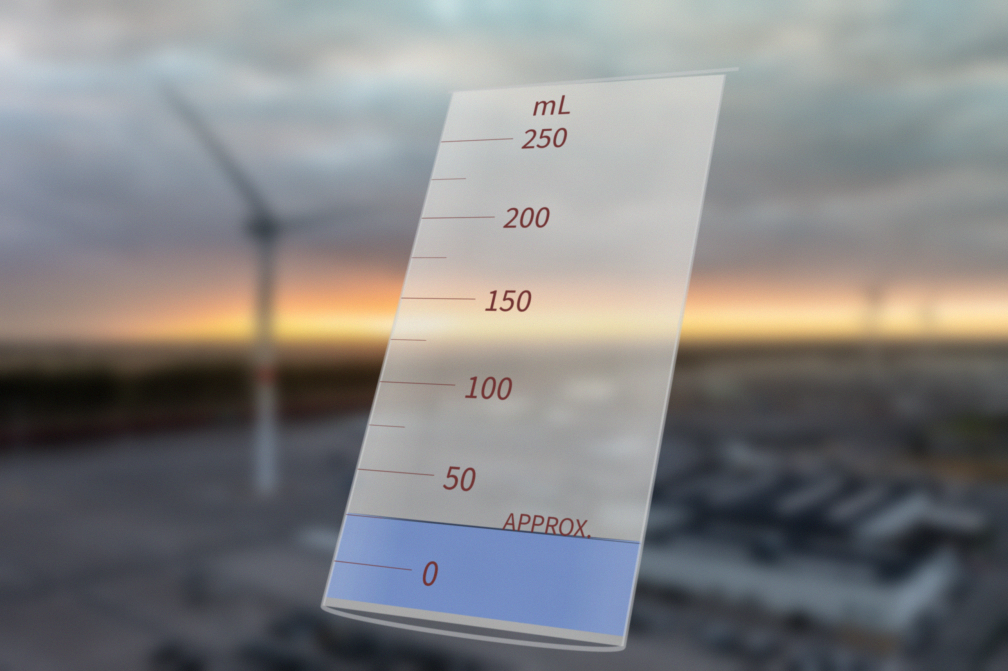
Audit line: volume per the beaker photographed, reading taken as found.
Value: 25 mL
